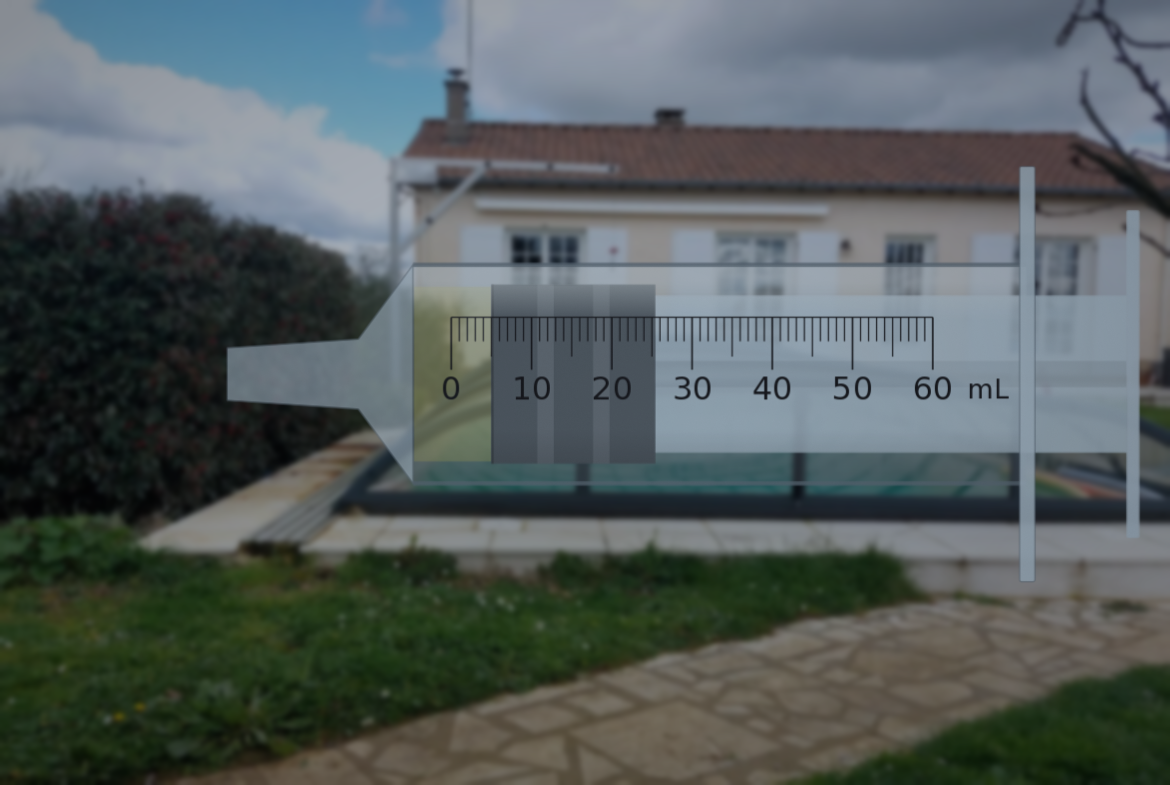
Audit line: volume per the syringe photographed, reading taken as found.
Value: 5 mL
